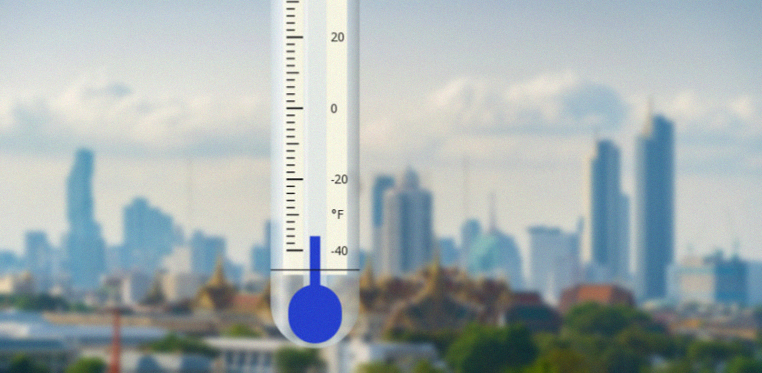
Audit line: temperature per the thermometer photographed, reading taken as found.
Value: -36 °F
